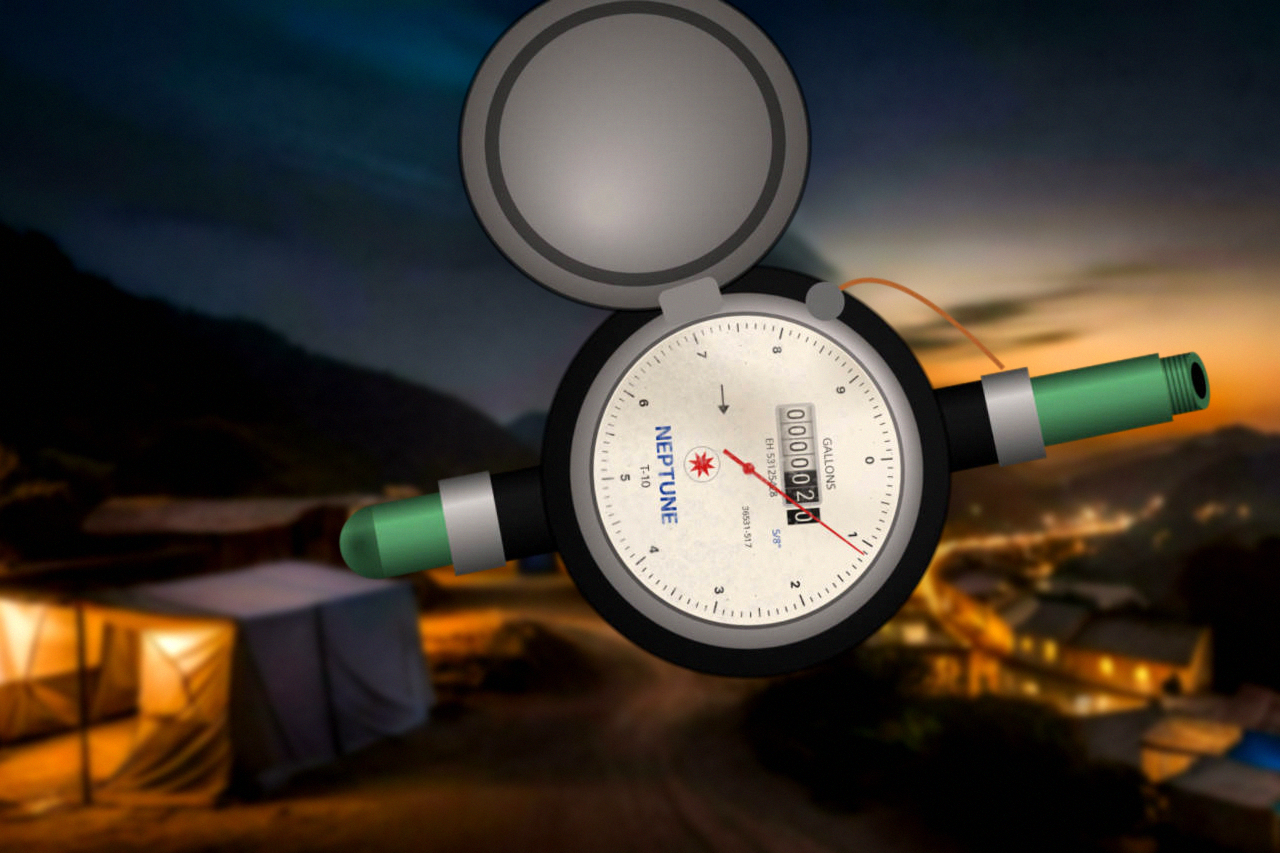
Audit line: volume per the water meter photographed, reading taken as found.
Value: 21.1 gal
